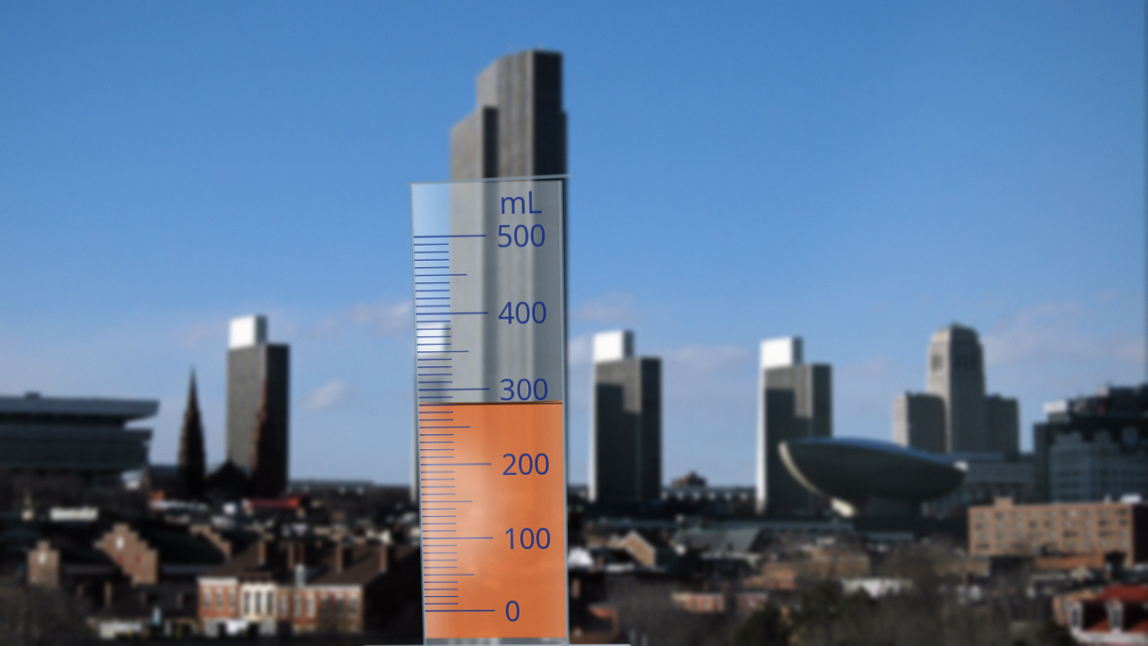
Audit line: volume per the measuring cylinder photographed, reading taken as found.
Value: 280 mL
